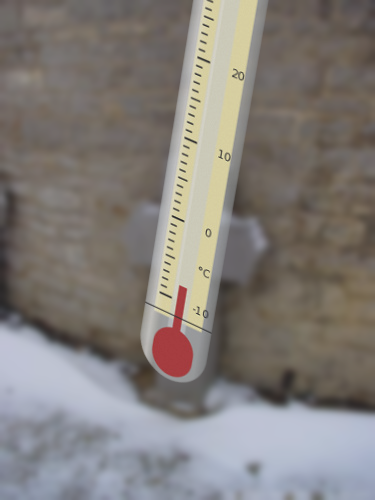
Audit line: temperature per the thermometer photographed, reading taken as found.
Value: -8 °C
